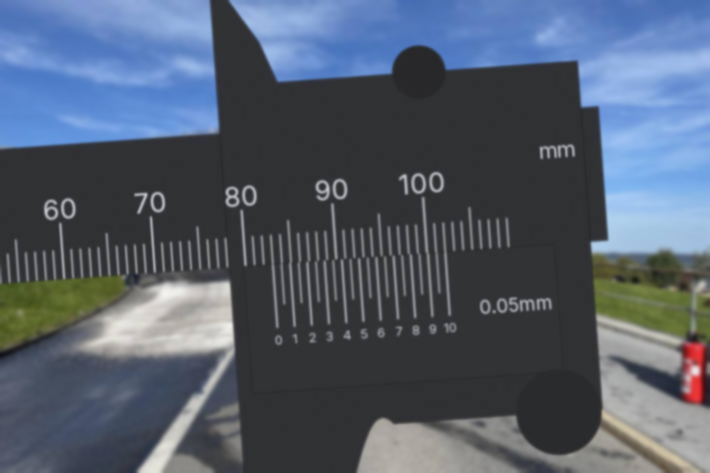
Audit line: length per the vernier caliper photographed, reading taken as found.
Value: 83.0 mm
